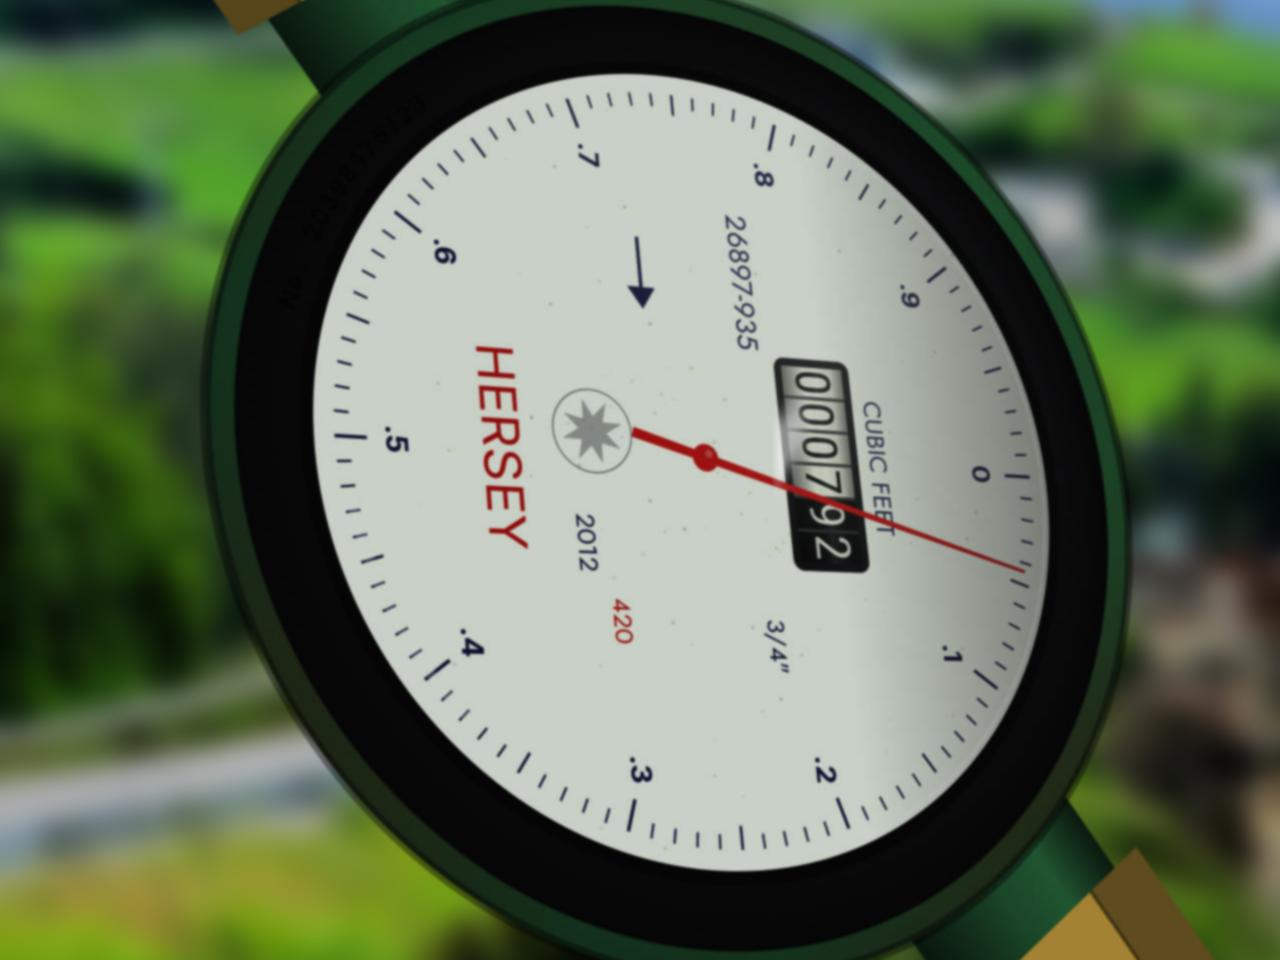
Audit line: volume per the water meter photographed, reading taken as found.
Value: 792.04 ft³
